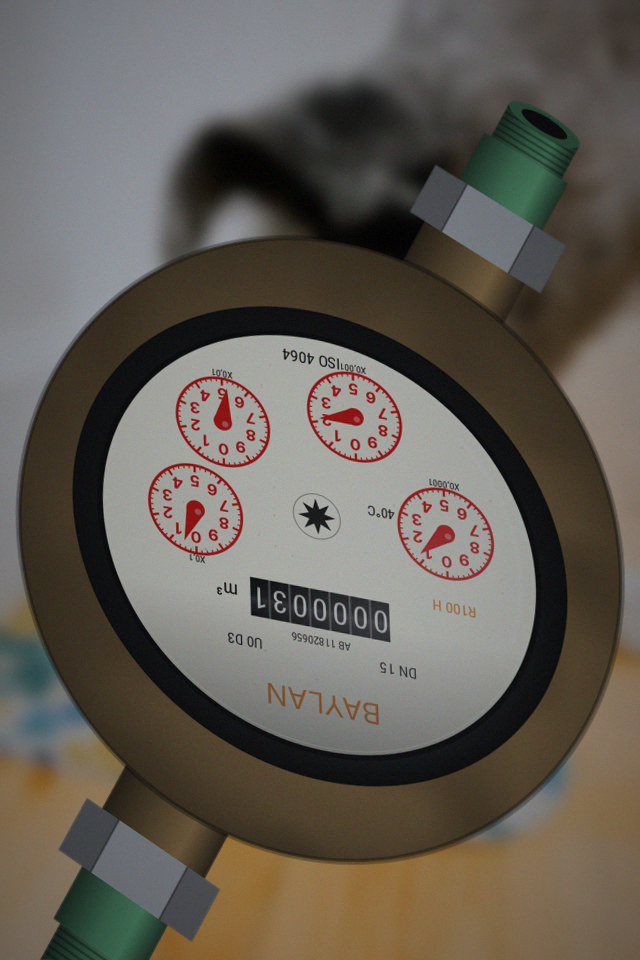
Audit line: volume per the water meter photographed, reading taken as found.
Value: 31.0521 m³
